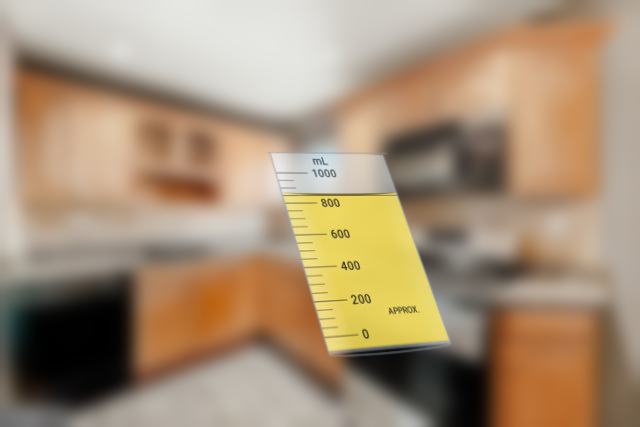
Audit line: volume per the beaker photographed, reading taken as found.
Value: 850 mL
